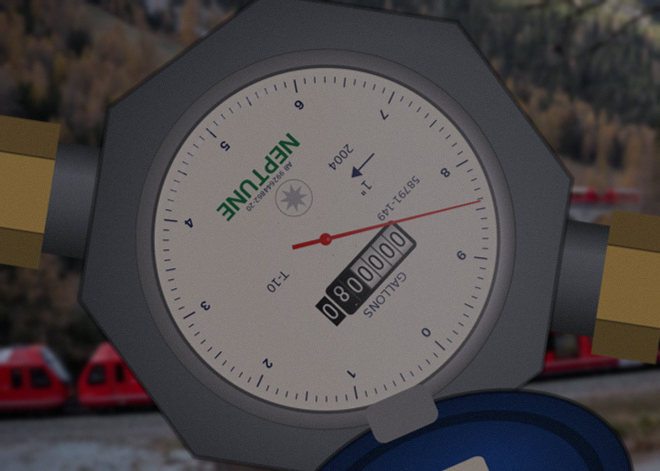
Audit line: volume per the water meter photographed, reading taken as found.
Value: 78.4 gal
